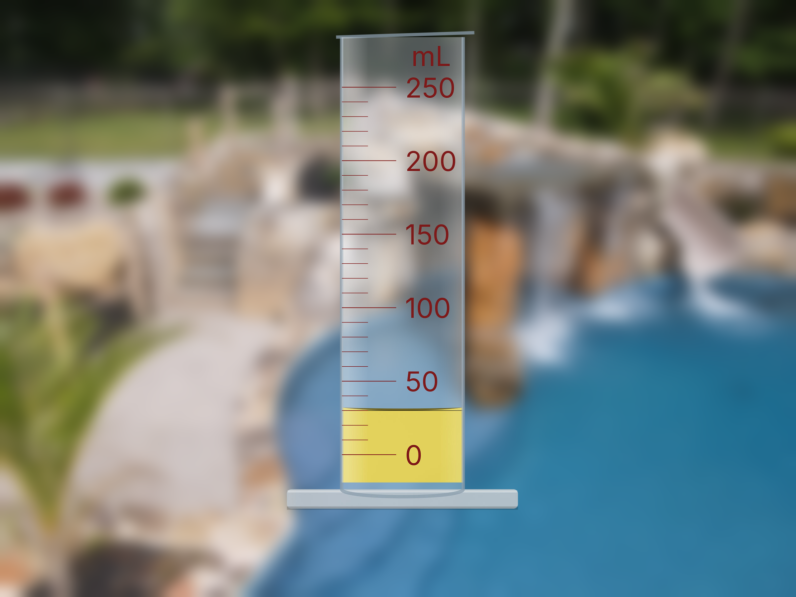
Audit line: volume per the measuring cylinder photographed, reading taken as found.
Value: 30 mL
